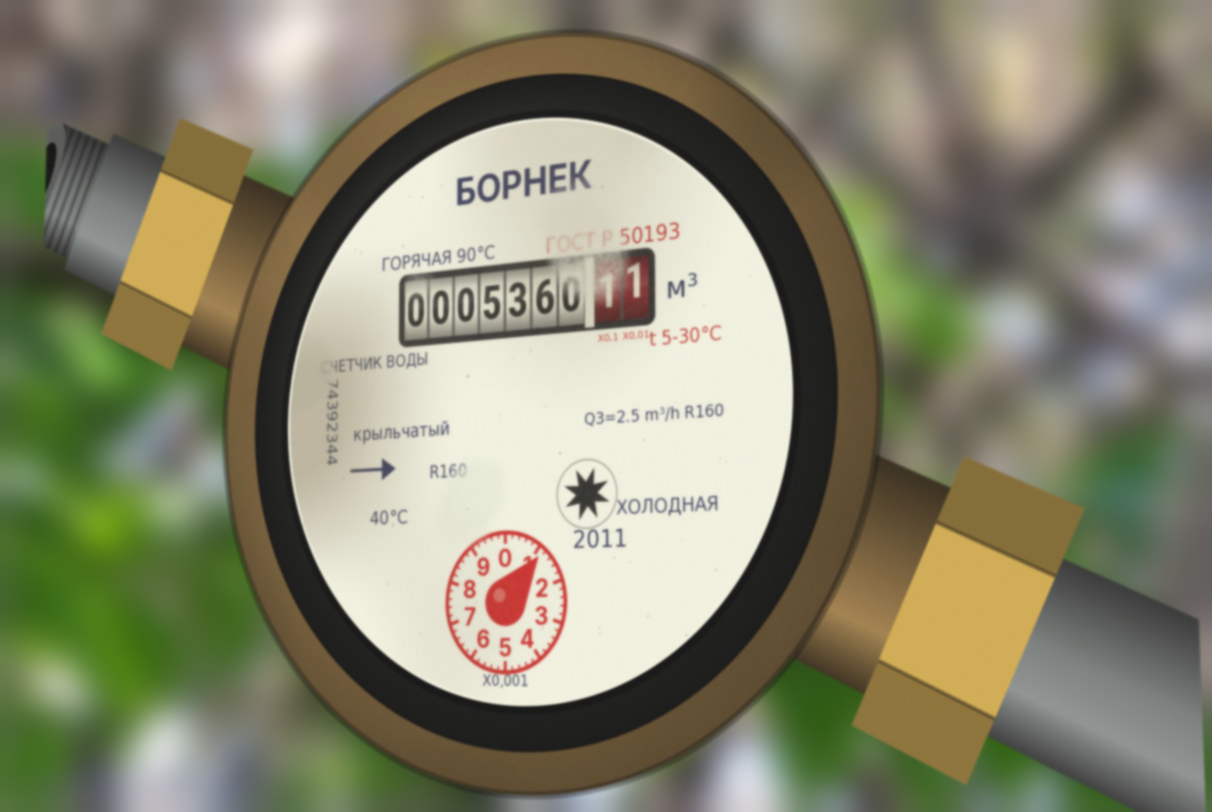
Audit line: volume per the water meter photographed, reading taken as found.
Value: 5360.111 m³
